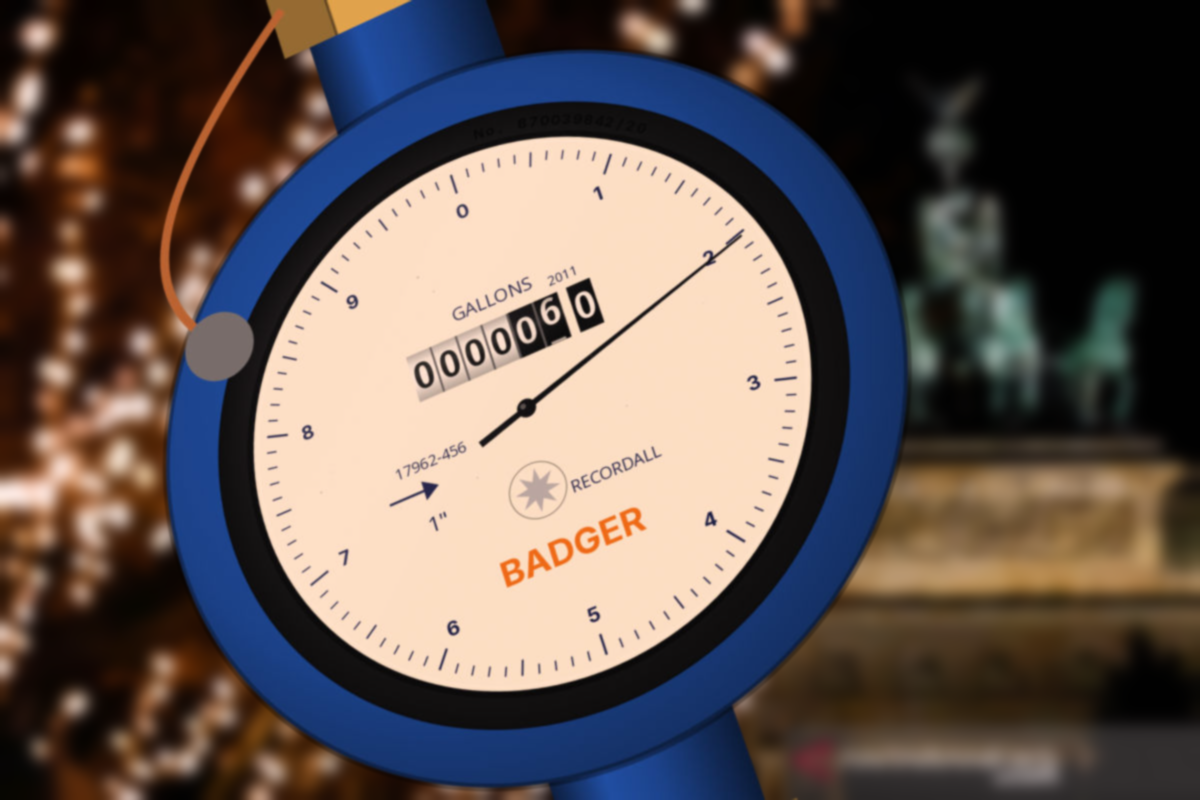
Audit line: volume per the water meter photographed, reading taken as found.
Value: 62.0 gal
